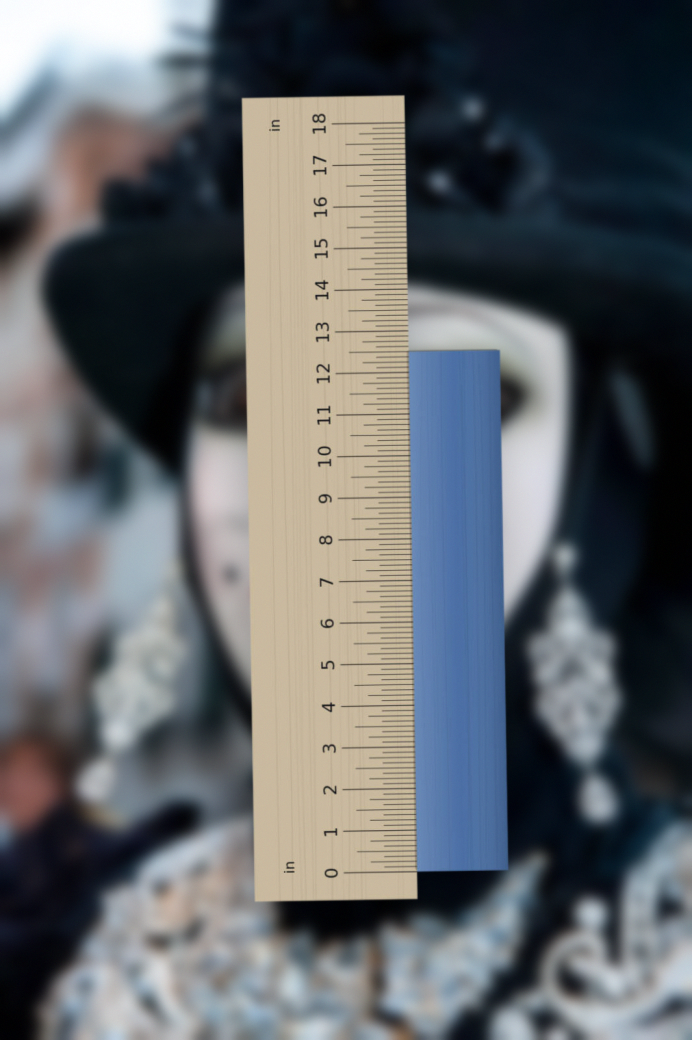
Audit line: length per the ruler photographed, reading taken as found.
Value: 12.5 in
